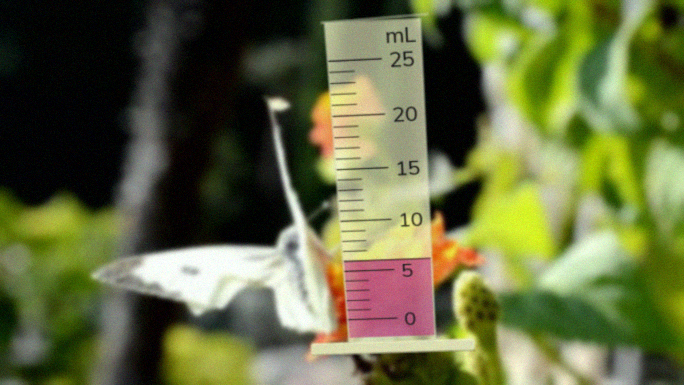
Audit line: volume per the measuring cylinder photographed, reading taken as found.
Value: 6 mL
